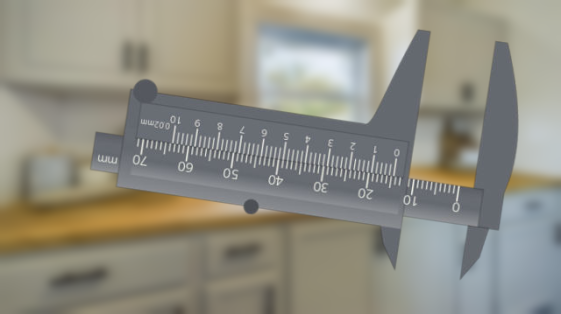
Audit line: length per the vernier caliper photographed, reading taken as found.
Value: 14.5 mm
